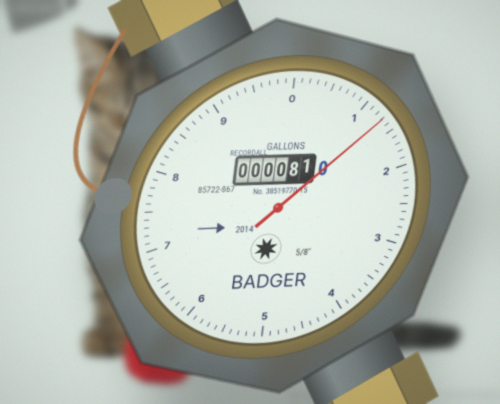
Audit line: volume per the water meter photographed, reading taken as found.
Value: 811.3 gal
